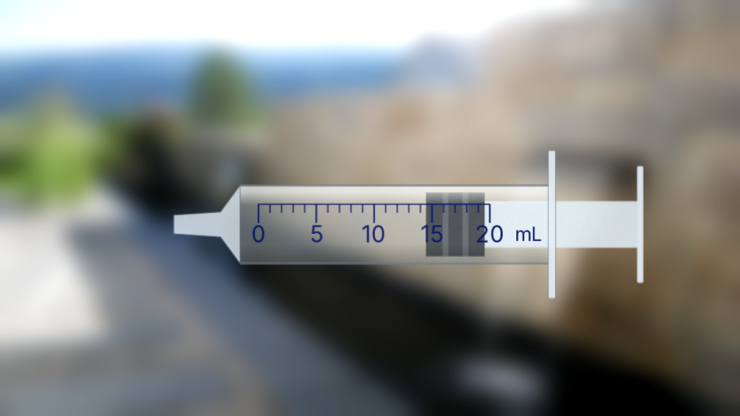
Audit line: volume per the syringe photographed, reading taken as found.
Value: 14.5 mL
